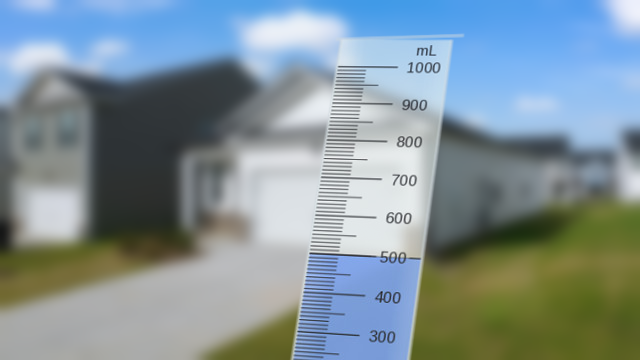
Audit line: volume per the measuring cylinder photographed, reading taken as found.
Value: 500 mL
